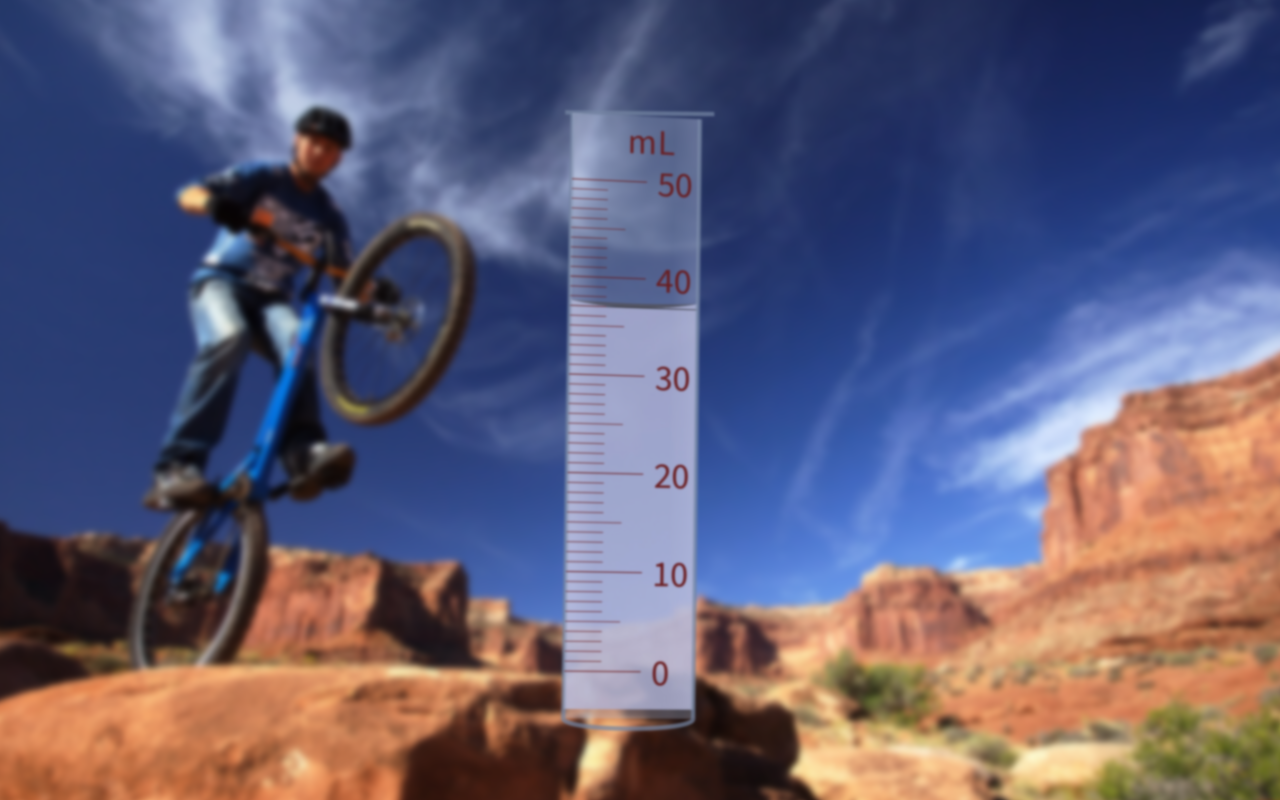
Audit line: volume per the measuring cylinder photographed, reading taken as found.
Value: 37 mL
